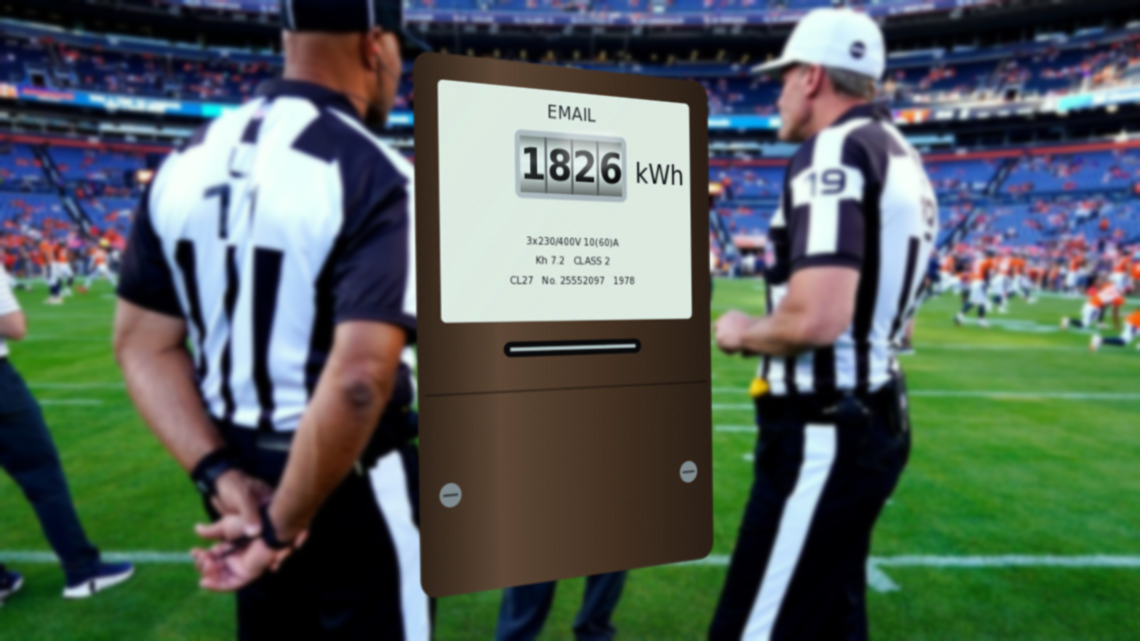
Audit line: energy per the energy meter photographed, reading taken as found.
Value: 1826 kWh
